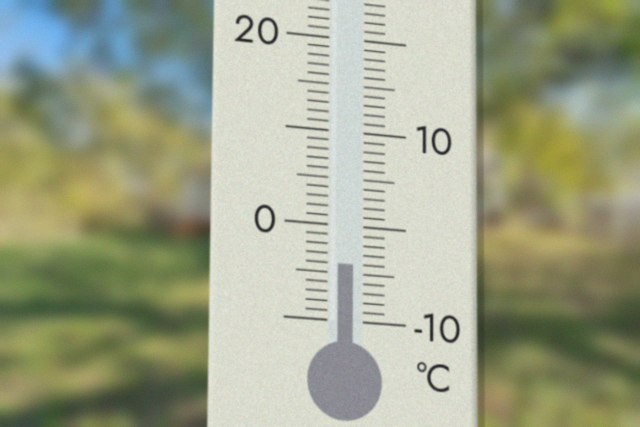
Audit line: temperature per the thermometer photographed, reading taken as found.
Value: -4 °C
